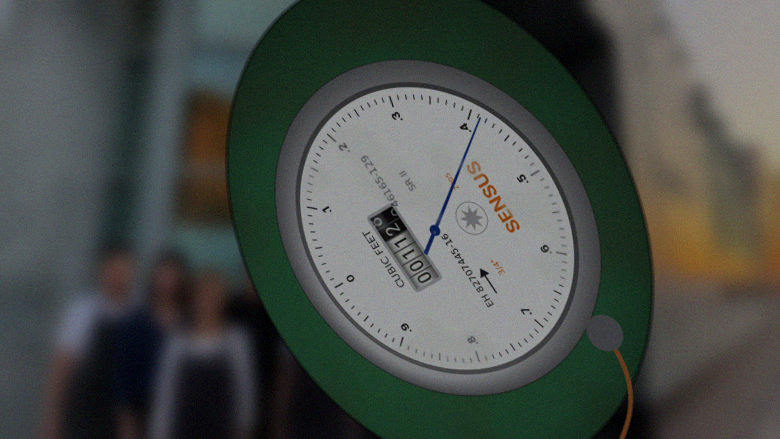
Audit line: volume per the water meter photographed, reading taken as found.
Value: 1128.41 ft³
